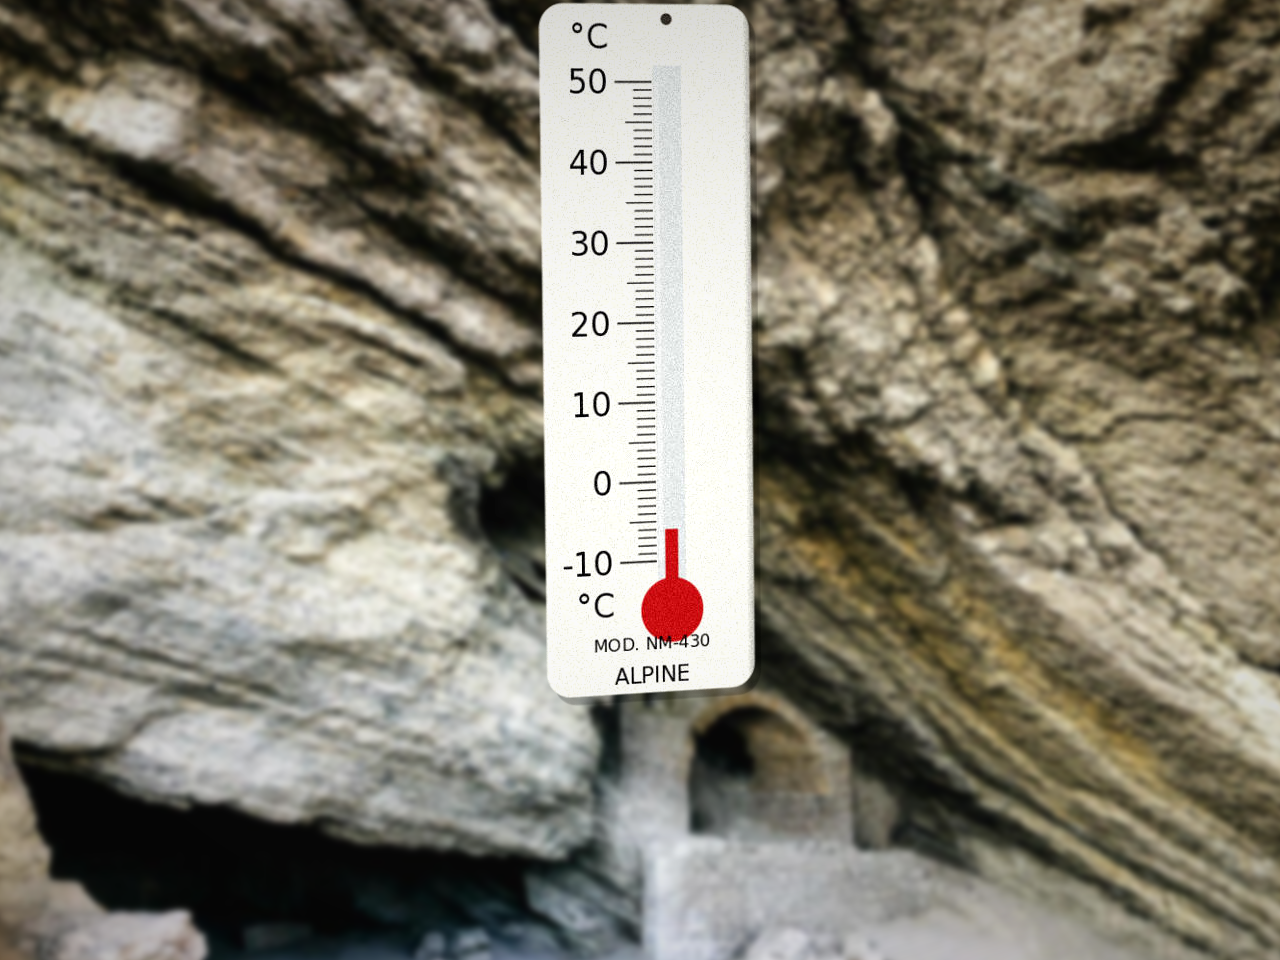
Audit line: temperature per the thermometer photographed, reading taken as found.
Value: -6 °C
